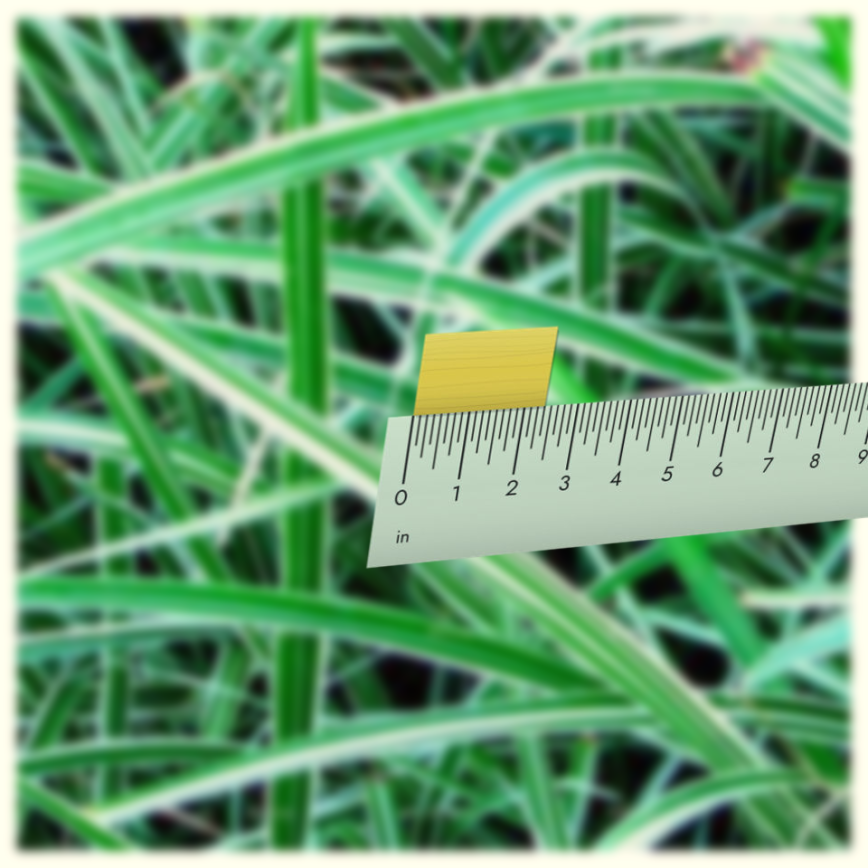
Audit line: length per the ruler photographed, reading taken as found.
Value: 2.375 in
